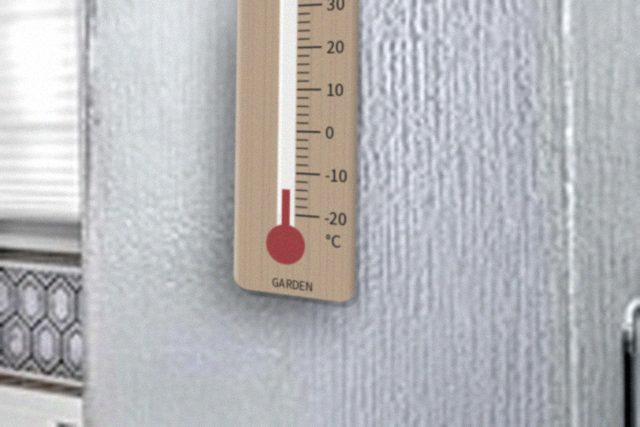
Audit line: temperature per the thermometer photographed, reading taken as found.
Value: -14 °C
